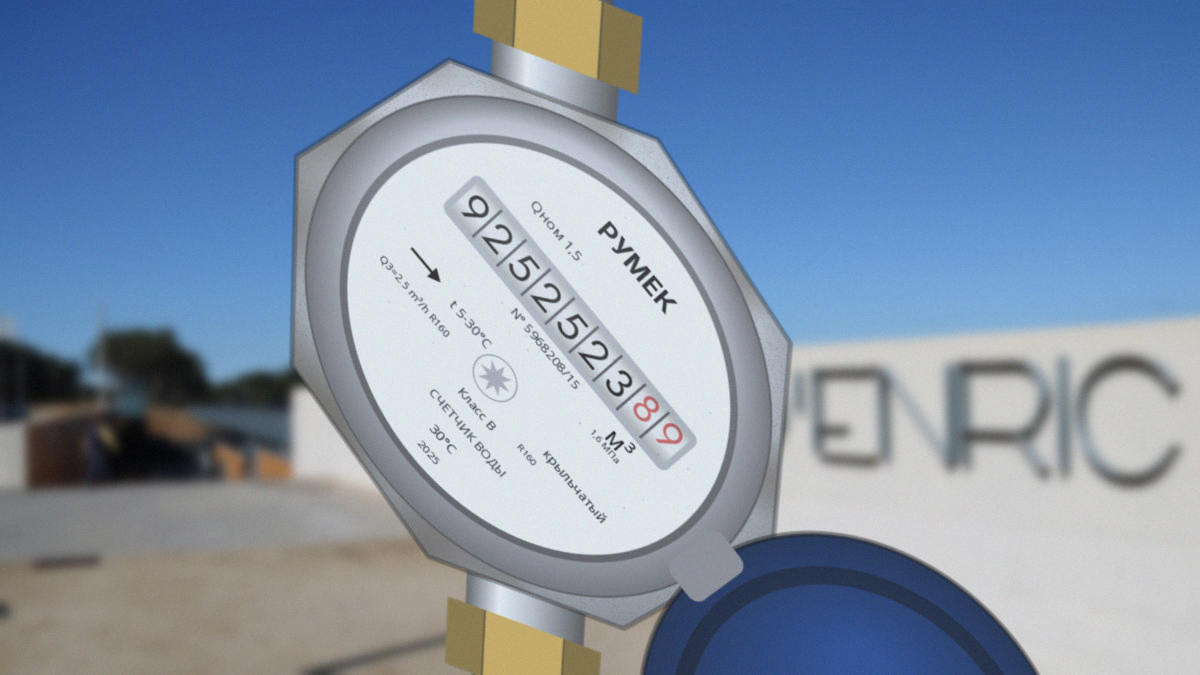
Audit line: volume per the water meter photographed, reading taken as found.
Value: 9252523.89 m³
